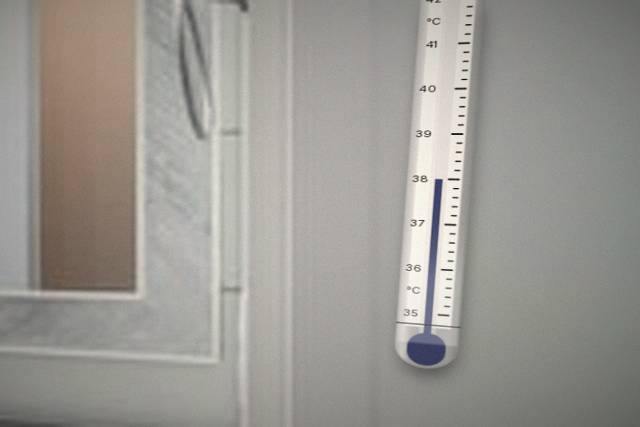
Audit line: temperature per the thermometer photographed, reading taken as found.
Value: 38 °C
